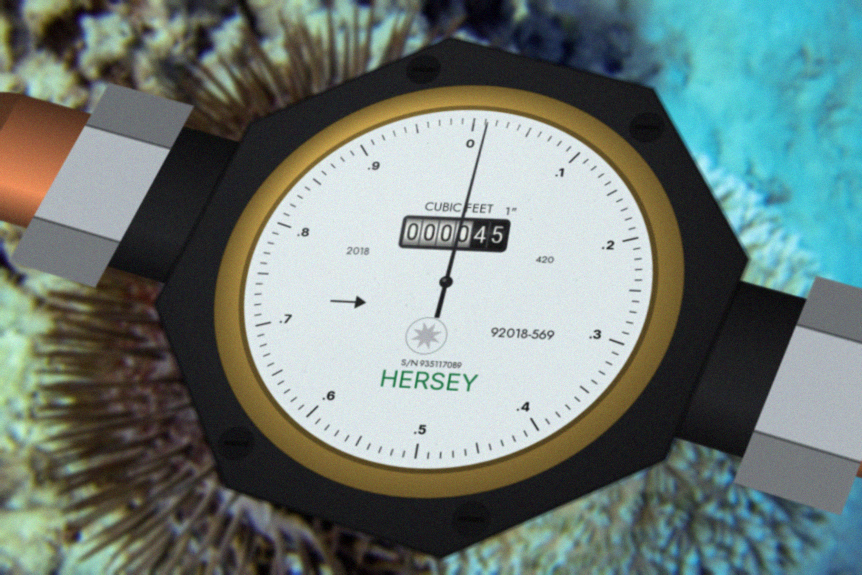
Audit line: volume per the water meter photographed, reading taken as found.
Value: 45.01 ft³
